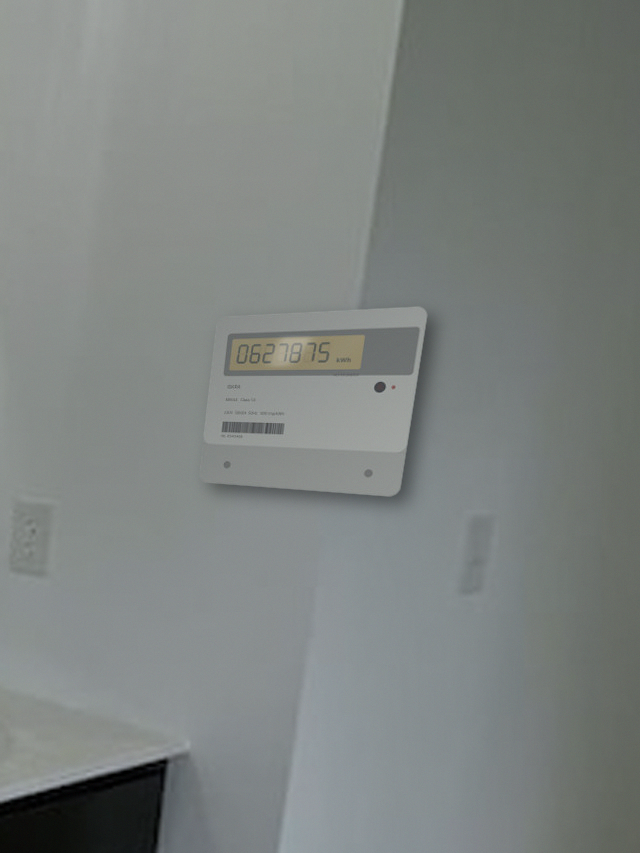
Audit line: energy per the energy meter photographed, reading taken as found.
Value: 627875 kWh
